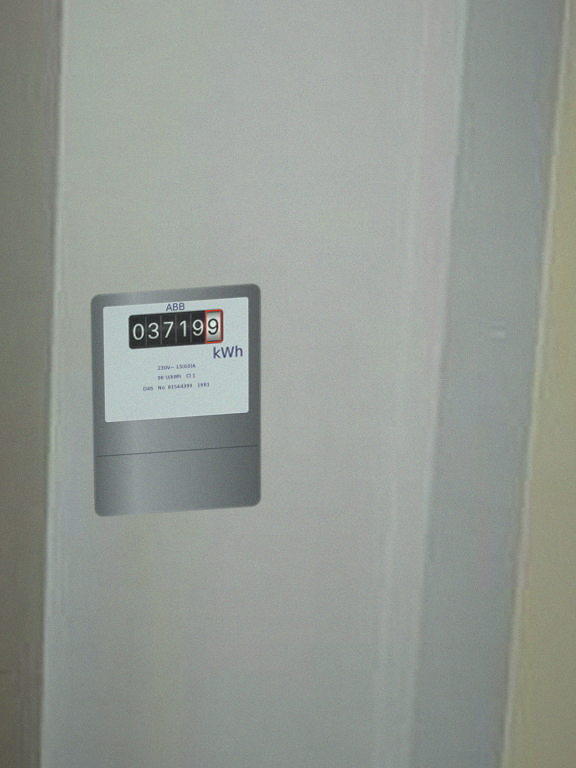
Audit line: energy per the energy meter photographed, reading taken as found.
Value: 3719.9 kWh
